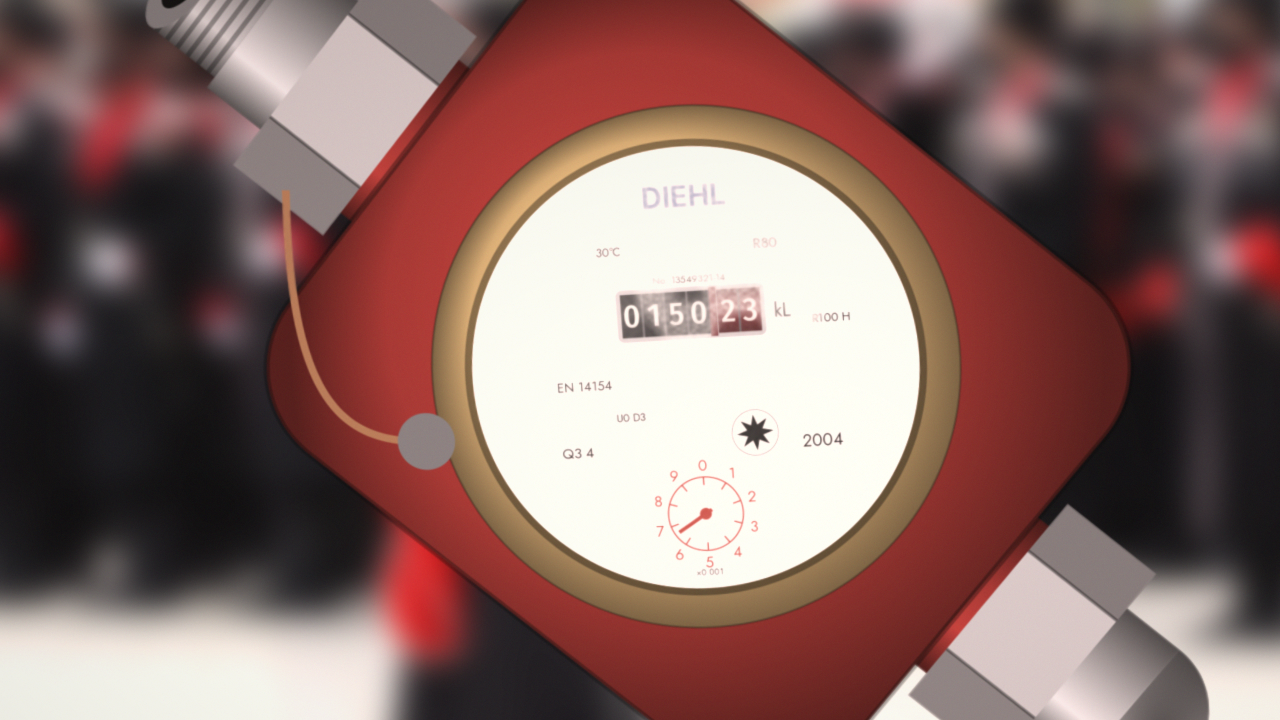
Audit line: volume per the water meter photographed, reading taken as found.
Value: 150.236 kL
